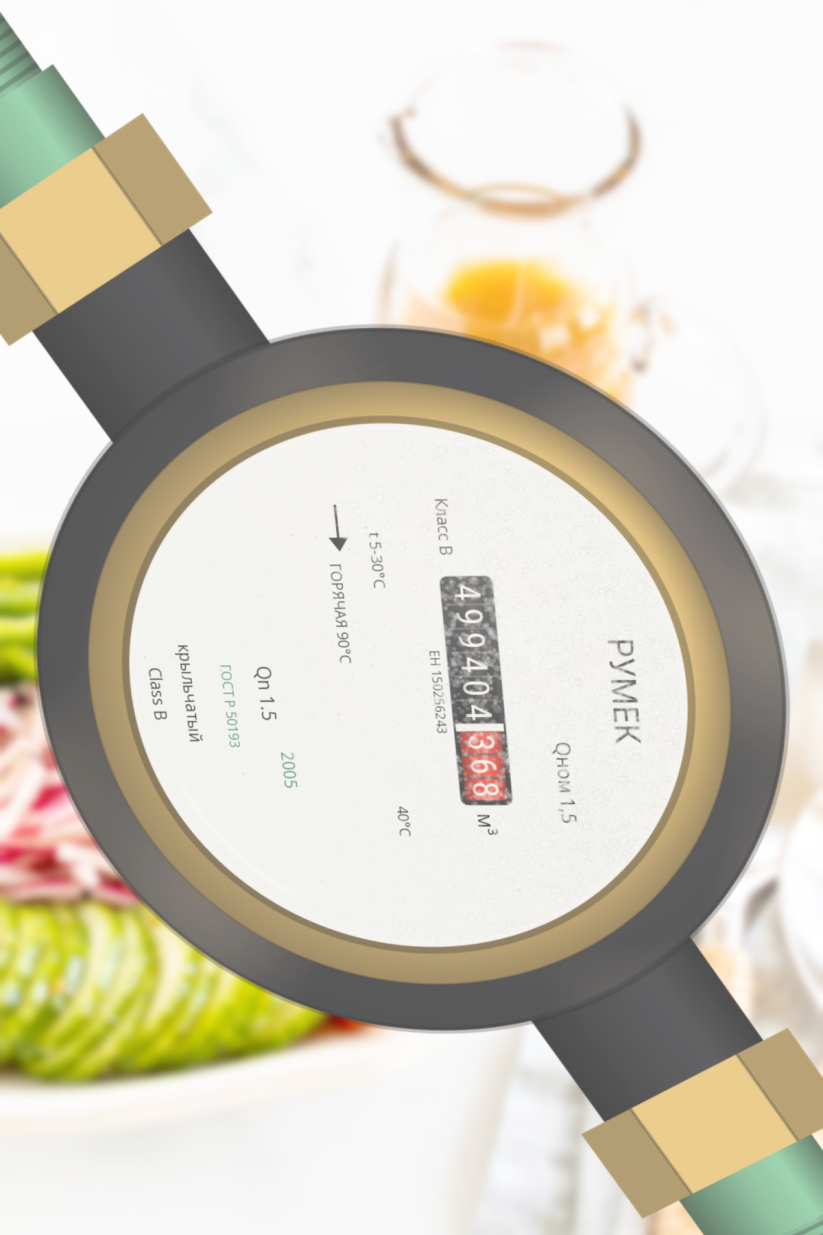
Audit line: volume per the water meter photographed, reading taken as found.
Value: 499404.368 m³
